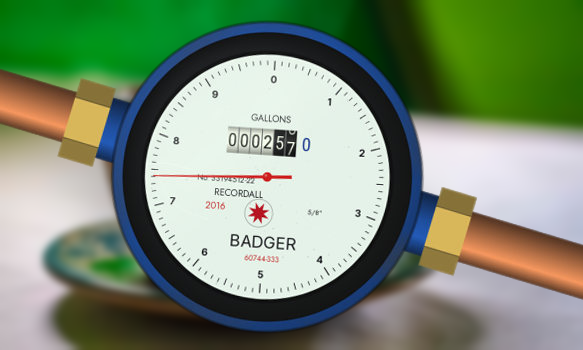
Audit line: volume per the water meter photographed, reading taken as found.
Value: 2567.4 gal
